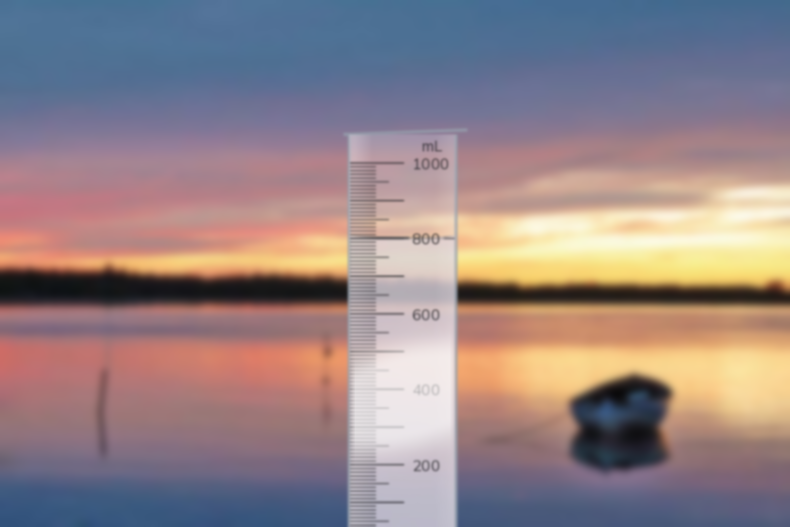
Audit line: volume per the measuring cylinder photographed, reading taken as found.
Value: 800 mL
